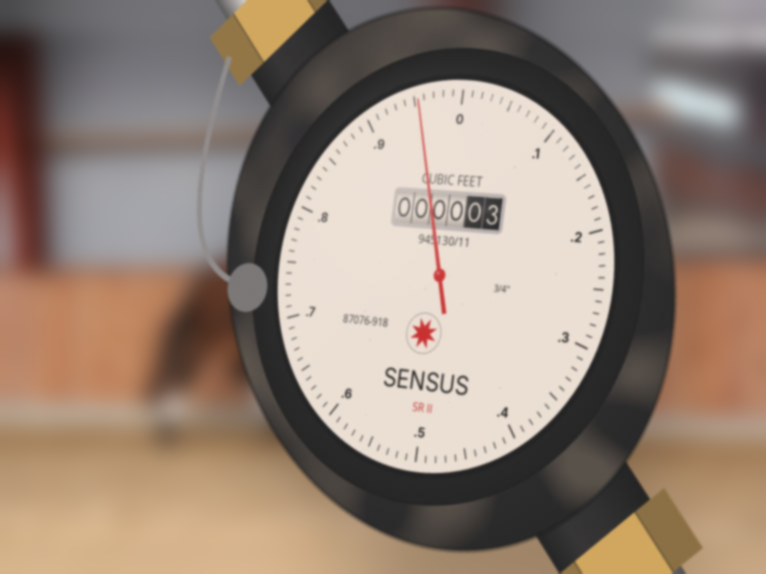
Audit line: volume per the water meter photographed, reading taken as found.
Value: 2.95 ft³
